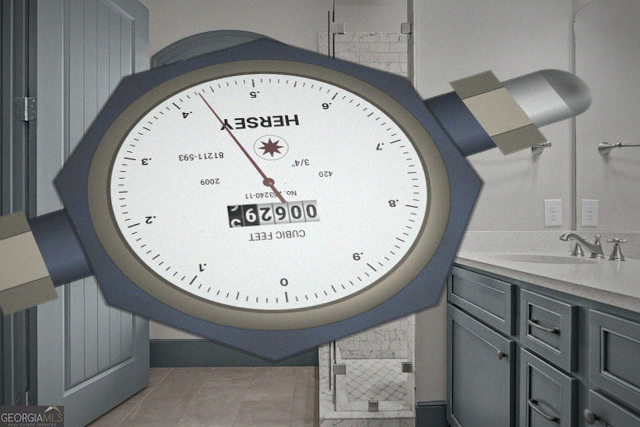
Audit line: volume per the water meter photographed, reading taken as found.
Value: 6295.43 ft³
